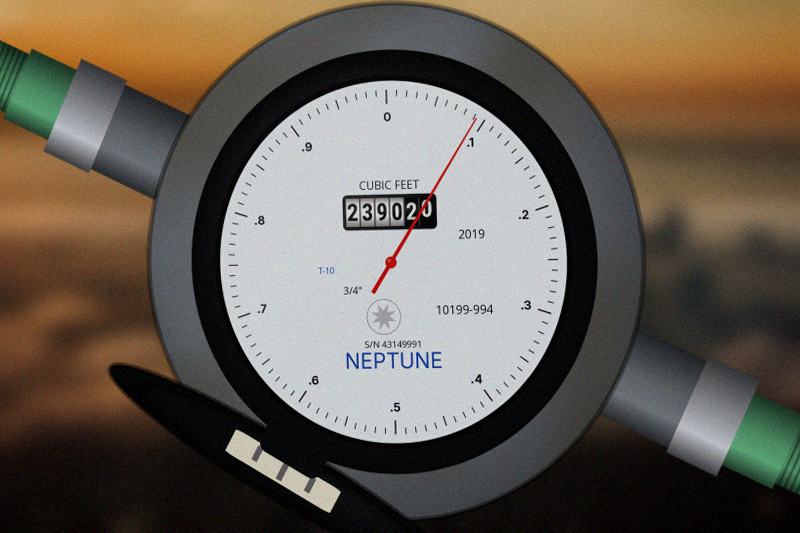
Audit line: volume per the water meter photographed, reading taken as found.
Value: 239020.09 ft³
